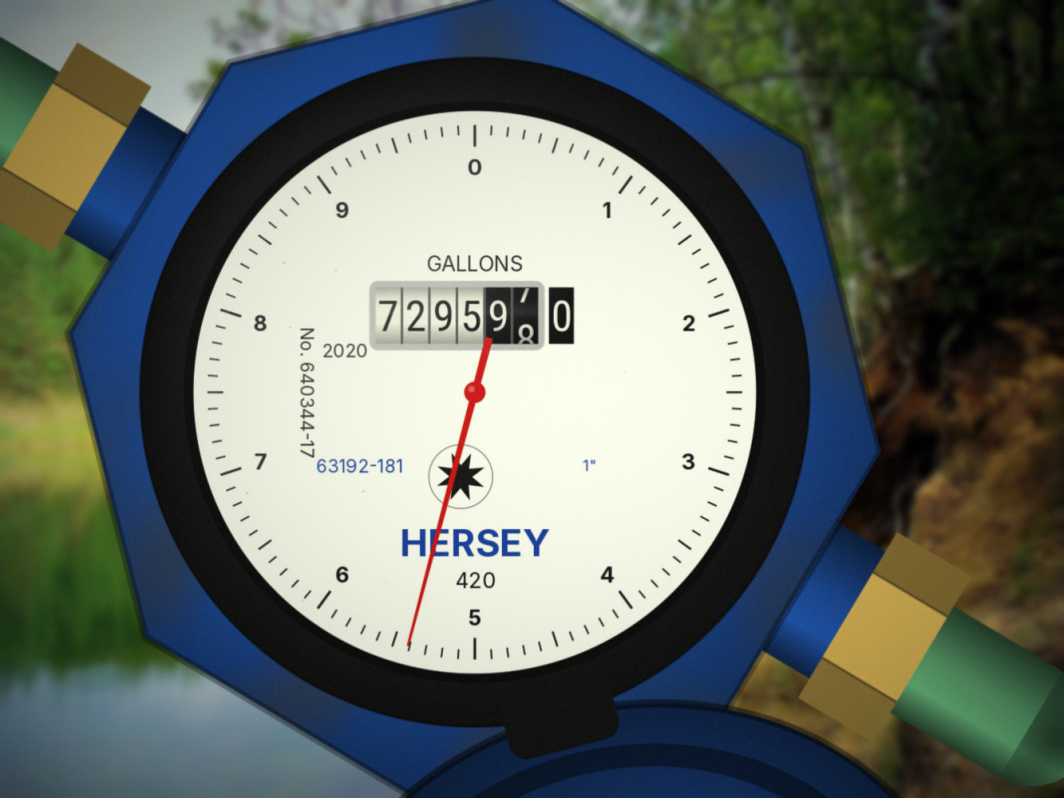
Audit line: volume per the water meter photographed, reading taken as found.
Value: 7295975.4 gal
